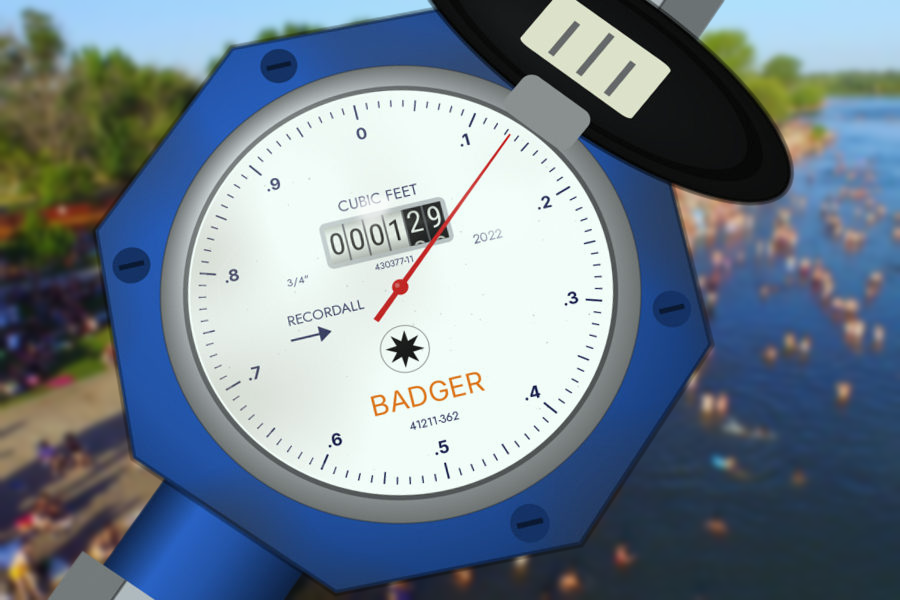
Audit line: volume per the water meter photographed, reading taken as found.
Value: 129.13 ft³
